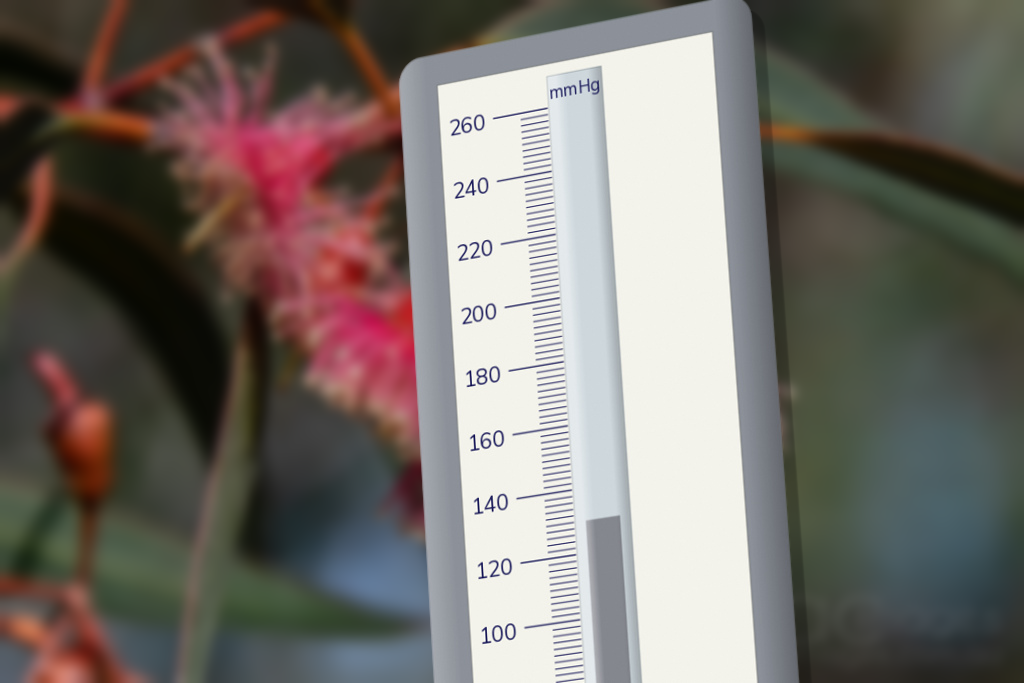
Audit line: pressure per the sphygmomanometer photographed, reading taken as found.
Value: 130 mmHg
